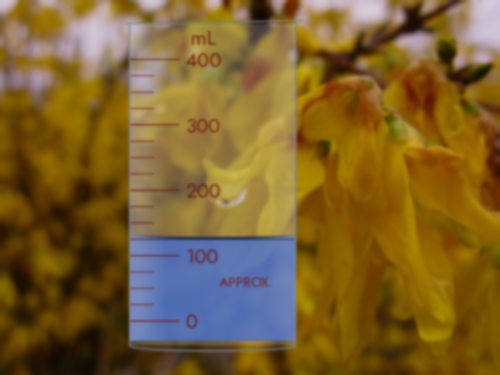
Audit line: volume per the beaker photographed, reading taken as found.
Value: 125 mL
